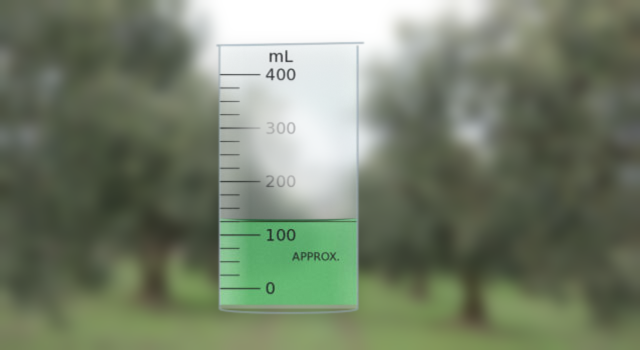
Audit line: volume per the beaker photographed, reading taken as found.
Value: 125 mL
